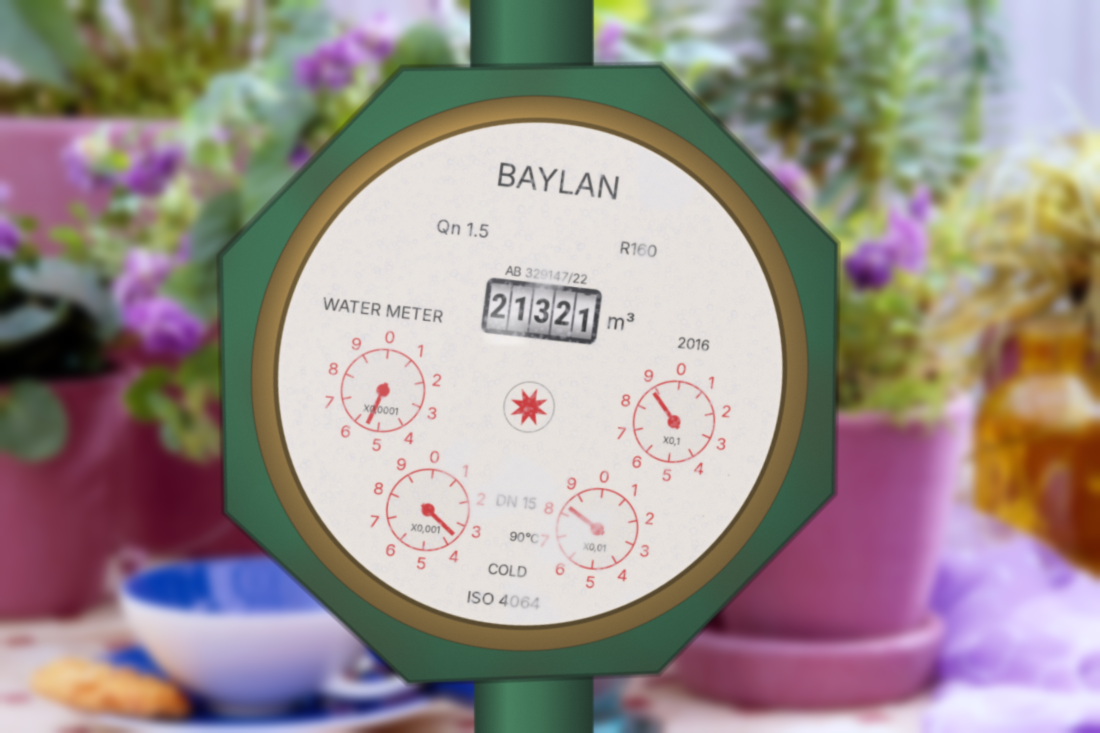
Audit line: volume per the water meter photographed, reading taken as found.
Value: 21320.8835 m³
